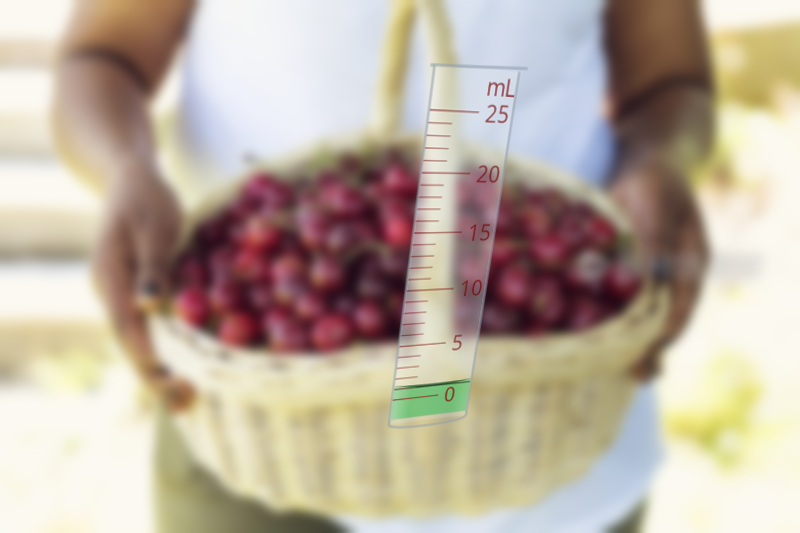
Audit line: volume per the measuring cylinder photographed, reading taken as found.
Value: 1 mL
